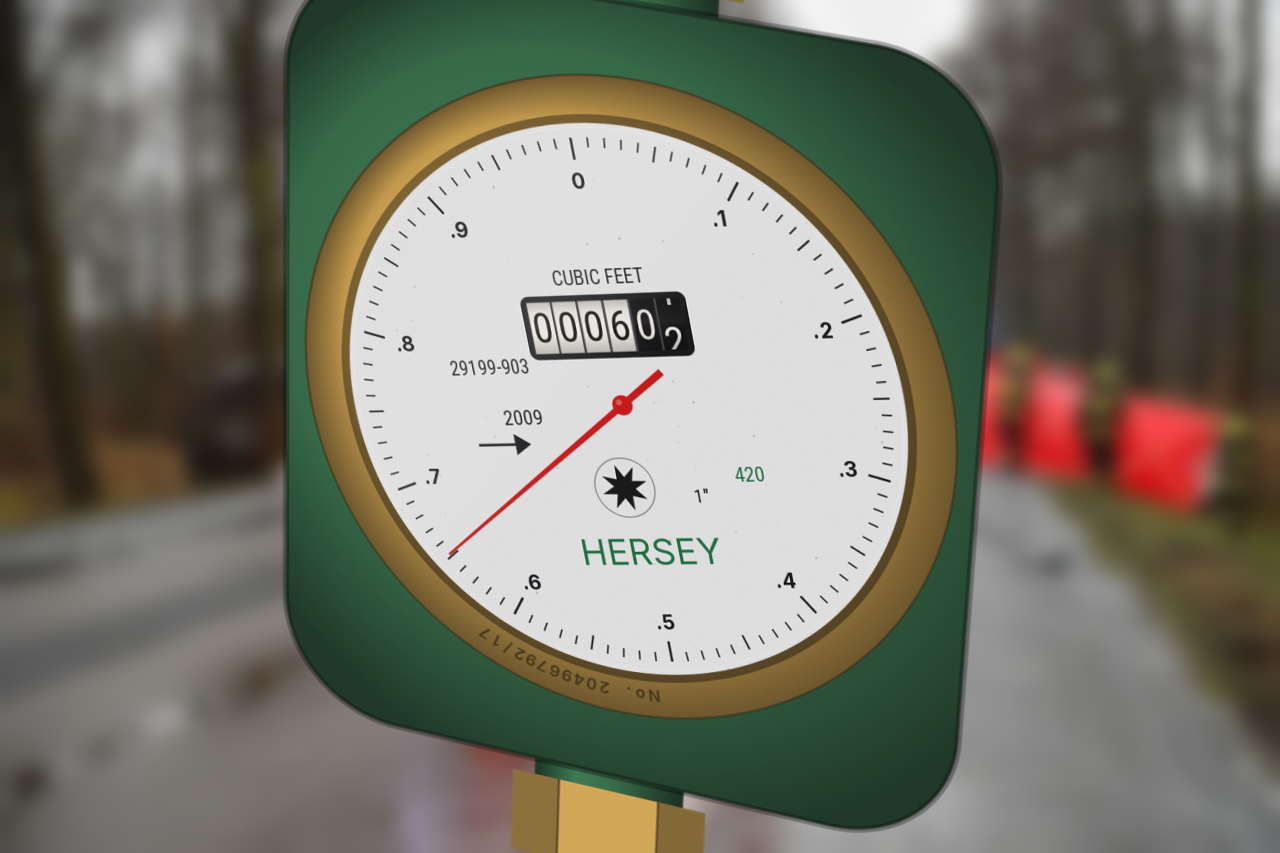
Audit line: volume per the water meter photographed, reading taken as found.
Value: 601.65 ft³
